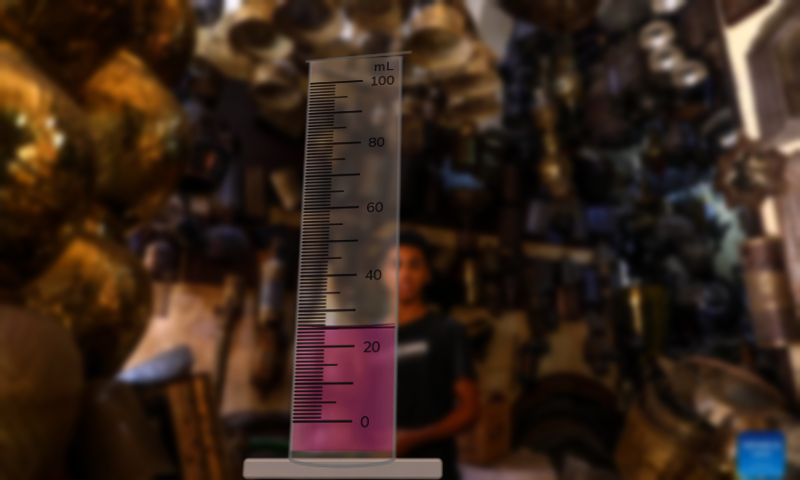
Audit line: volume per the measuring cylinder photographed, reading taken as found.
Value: 25 mL
